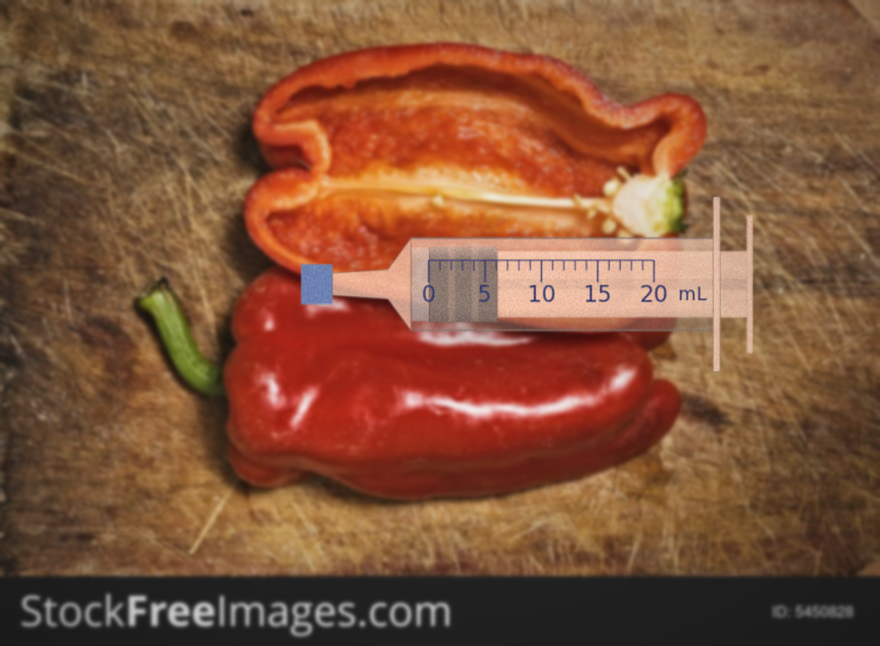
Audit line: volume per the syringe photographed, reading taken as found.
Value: 0 mL
